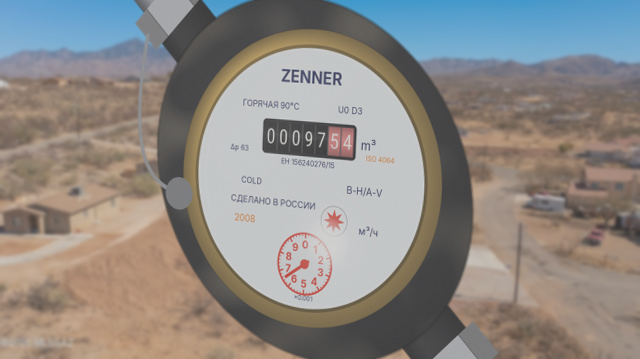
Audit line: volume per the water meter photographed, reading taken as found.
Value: 97.546 m³
